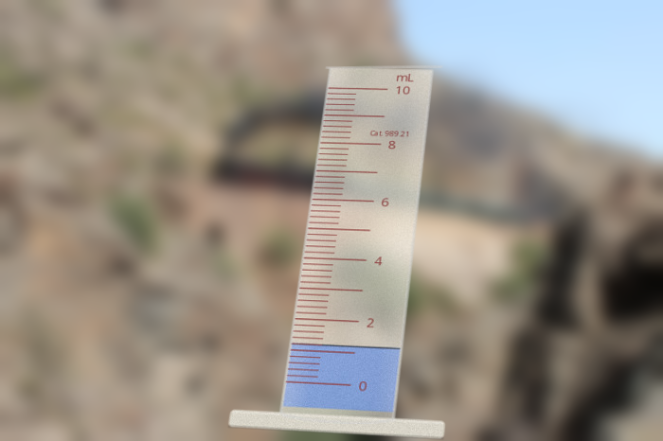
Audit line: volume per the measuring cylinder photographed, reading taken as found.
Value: 1.2 mL
